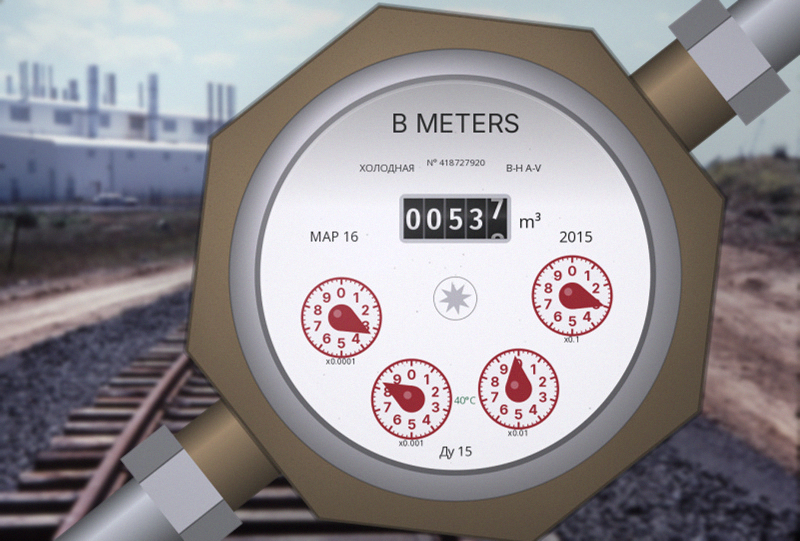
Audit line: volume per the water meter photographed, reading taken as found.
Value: 537.2983 m³
